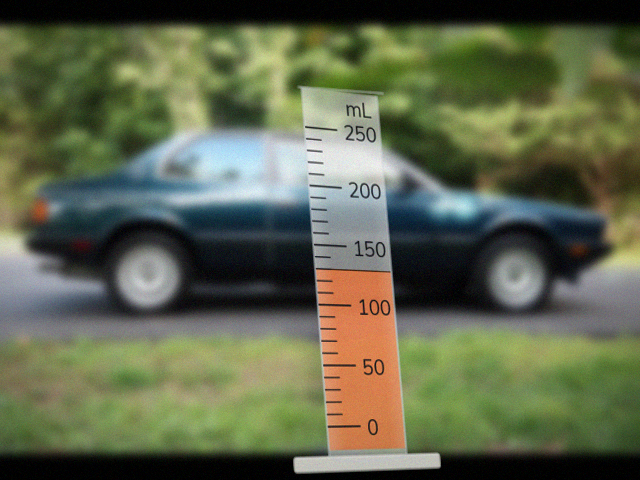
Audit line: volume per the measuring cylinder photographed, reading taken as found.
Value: 130 mL
